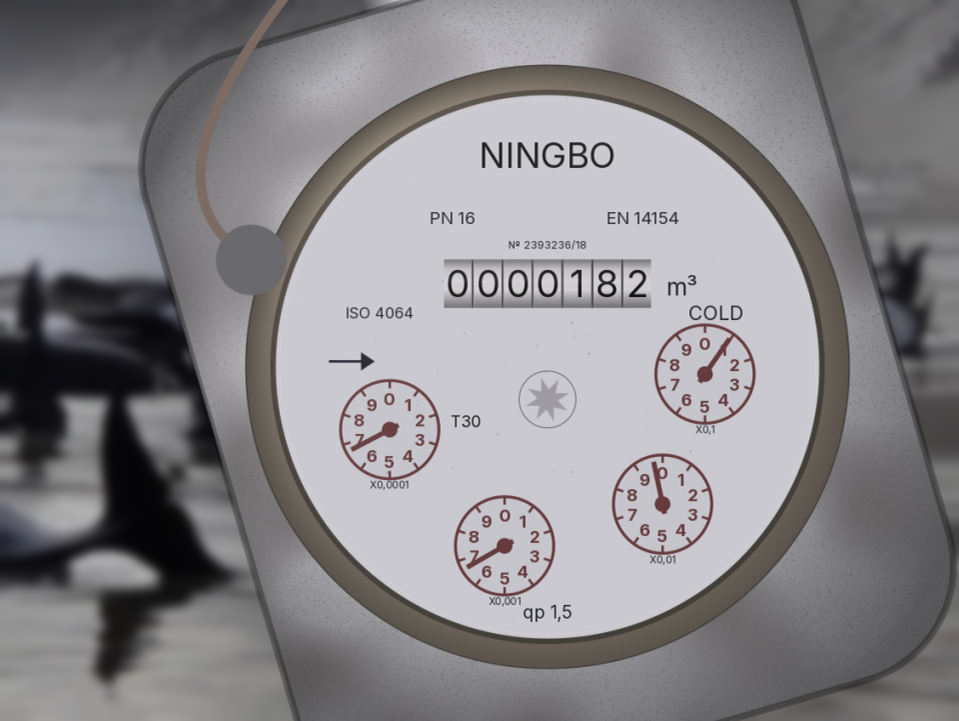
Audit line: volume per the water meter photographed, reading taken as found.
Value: 182.0966 m³
